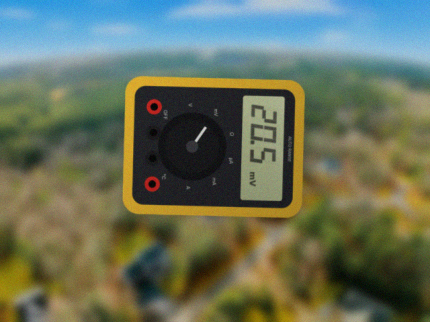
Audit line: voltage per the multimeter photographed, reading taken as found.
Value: 20.5 mV
